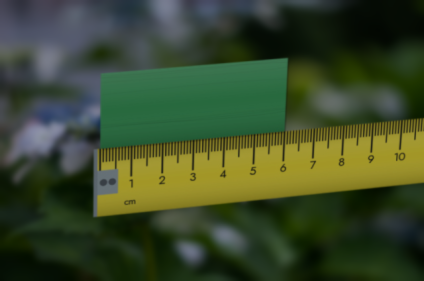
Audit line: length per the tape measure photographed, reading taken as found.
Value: 6 cm
